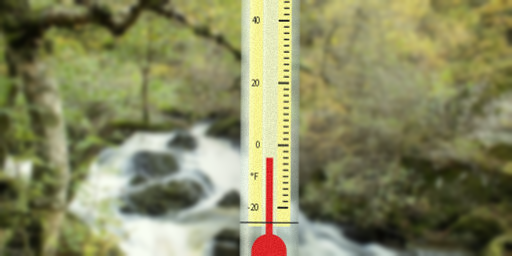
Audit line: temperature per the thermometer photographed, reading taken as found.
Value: -4 °F
